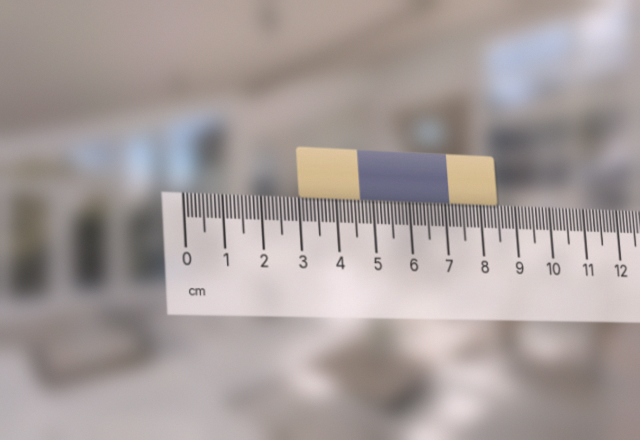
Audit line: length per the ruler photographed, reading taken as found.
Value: 5.5 cm
